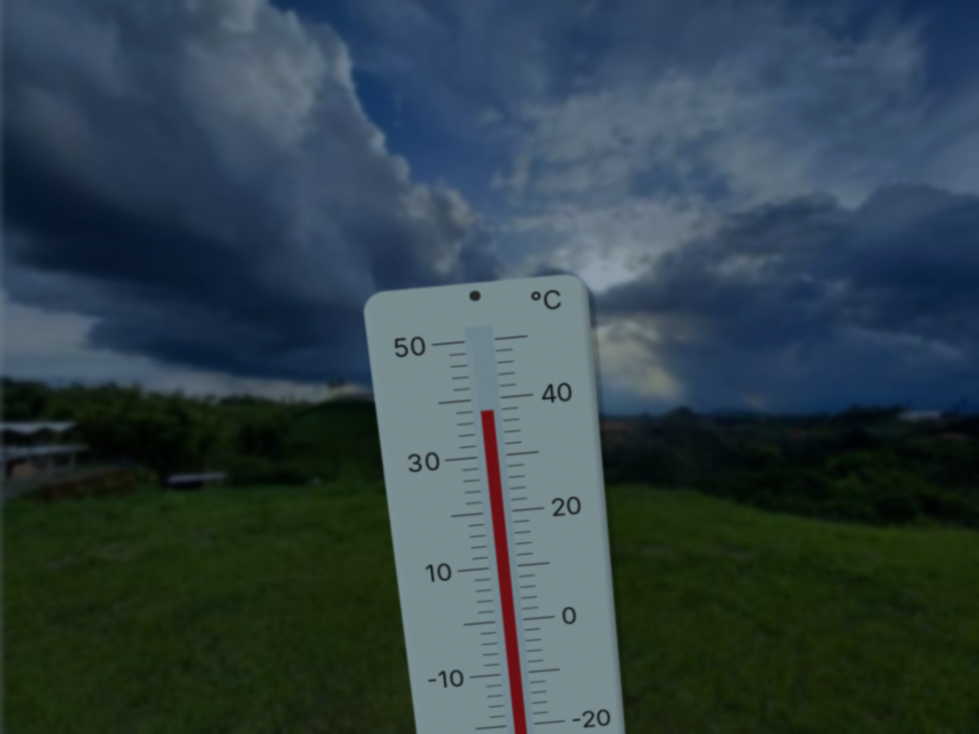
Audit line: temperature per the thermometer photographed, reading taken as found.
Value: 38 °C
